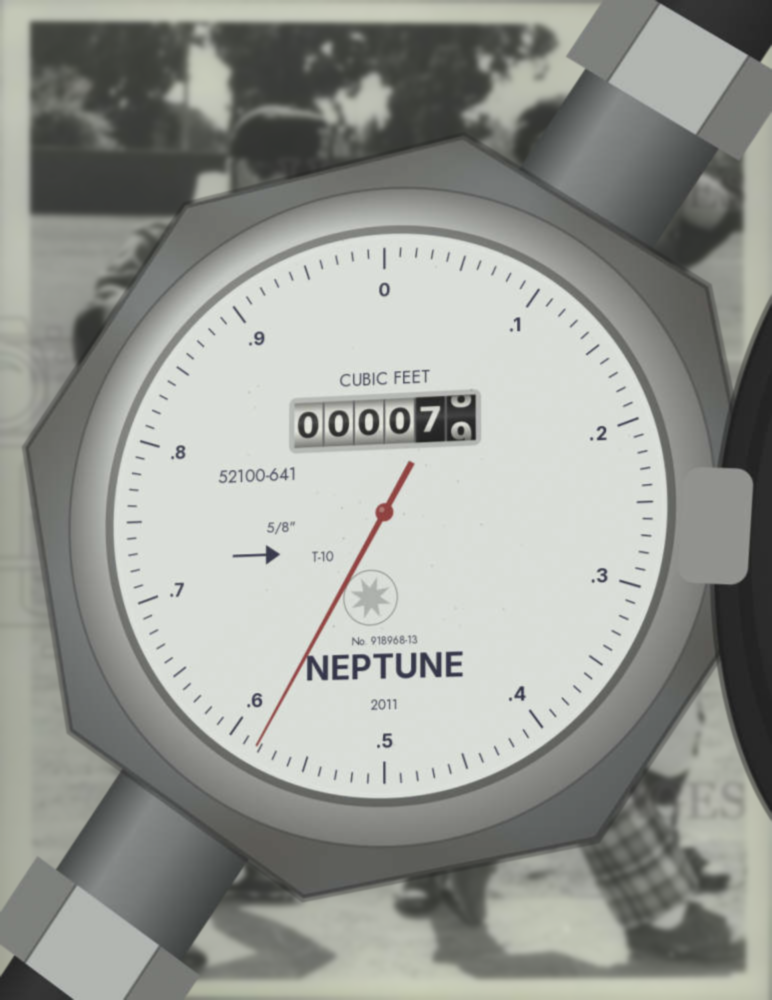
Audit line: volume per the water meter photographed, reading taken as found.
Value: 78.58 ft³
